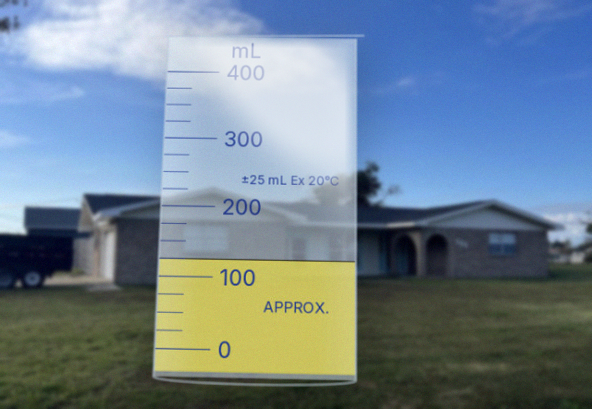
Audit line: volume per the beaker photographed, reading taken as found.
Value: 125 mL
